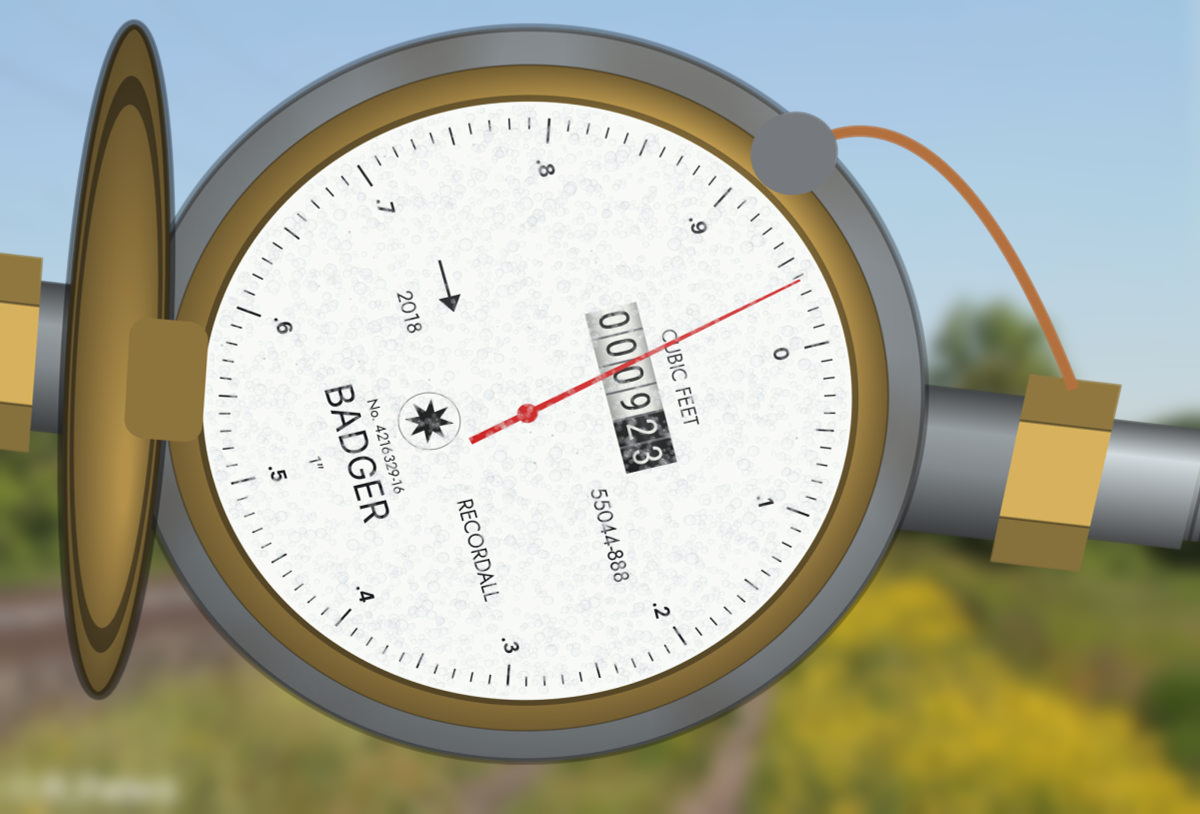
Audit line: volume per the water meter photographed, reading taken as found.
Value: 922.96 ft³
